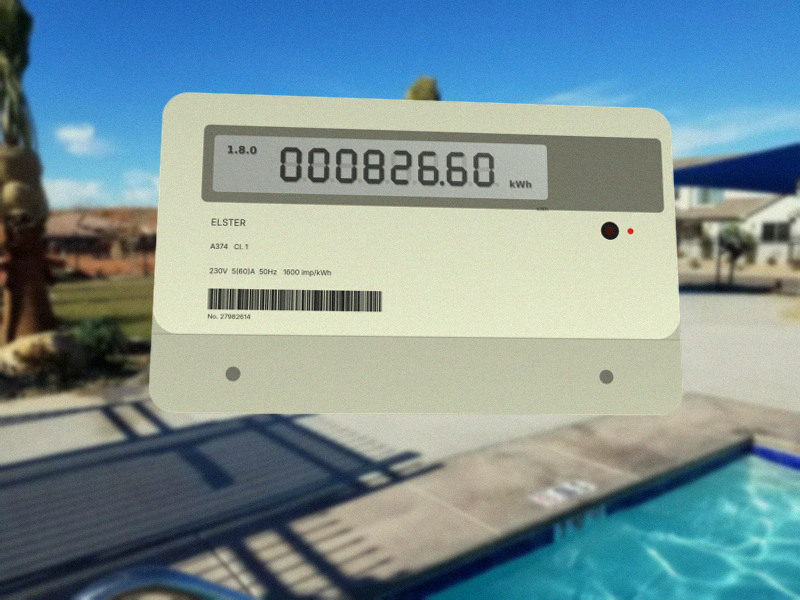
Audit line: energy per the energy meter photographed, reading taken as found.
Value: 826.60 kWh
